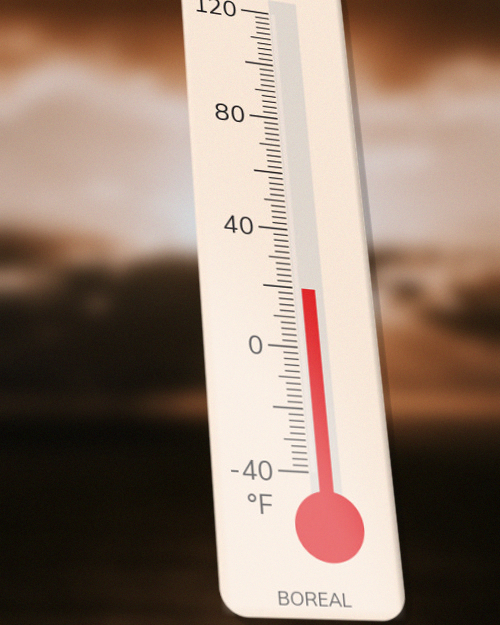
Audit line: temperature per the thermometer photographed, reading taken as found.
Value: 20 °F
